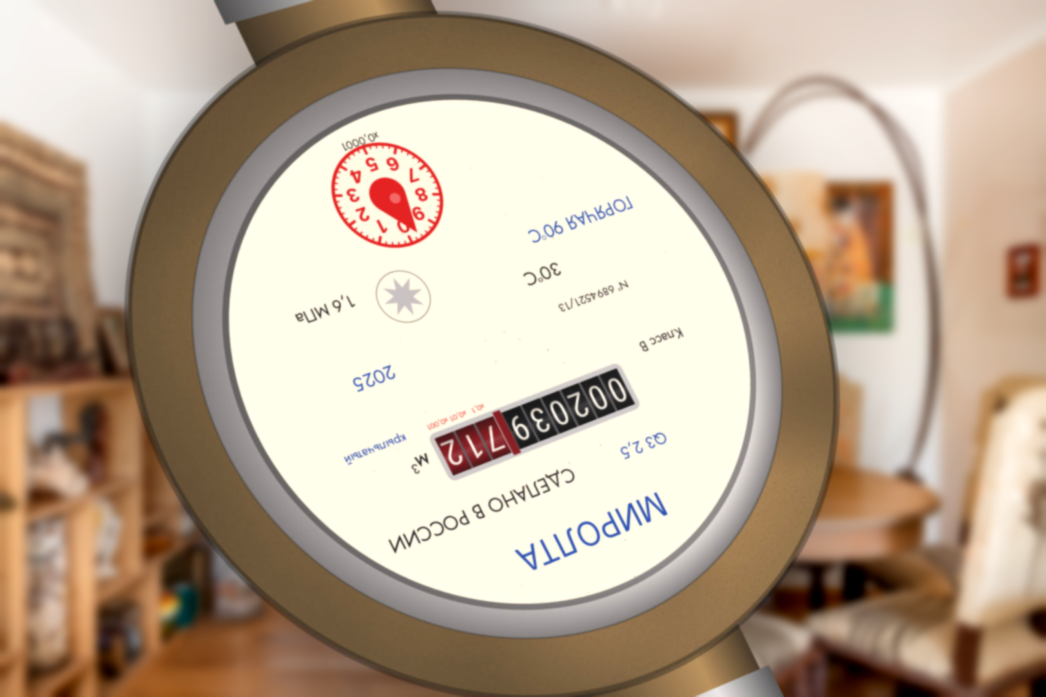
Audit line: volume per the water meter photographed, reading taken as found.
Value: 2039.7119 m³
